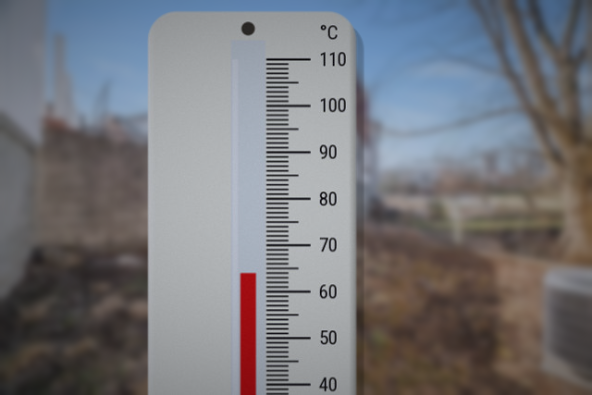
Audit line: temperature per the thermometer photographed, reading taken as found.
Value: 64 °C
